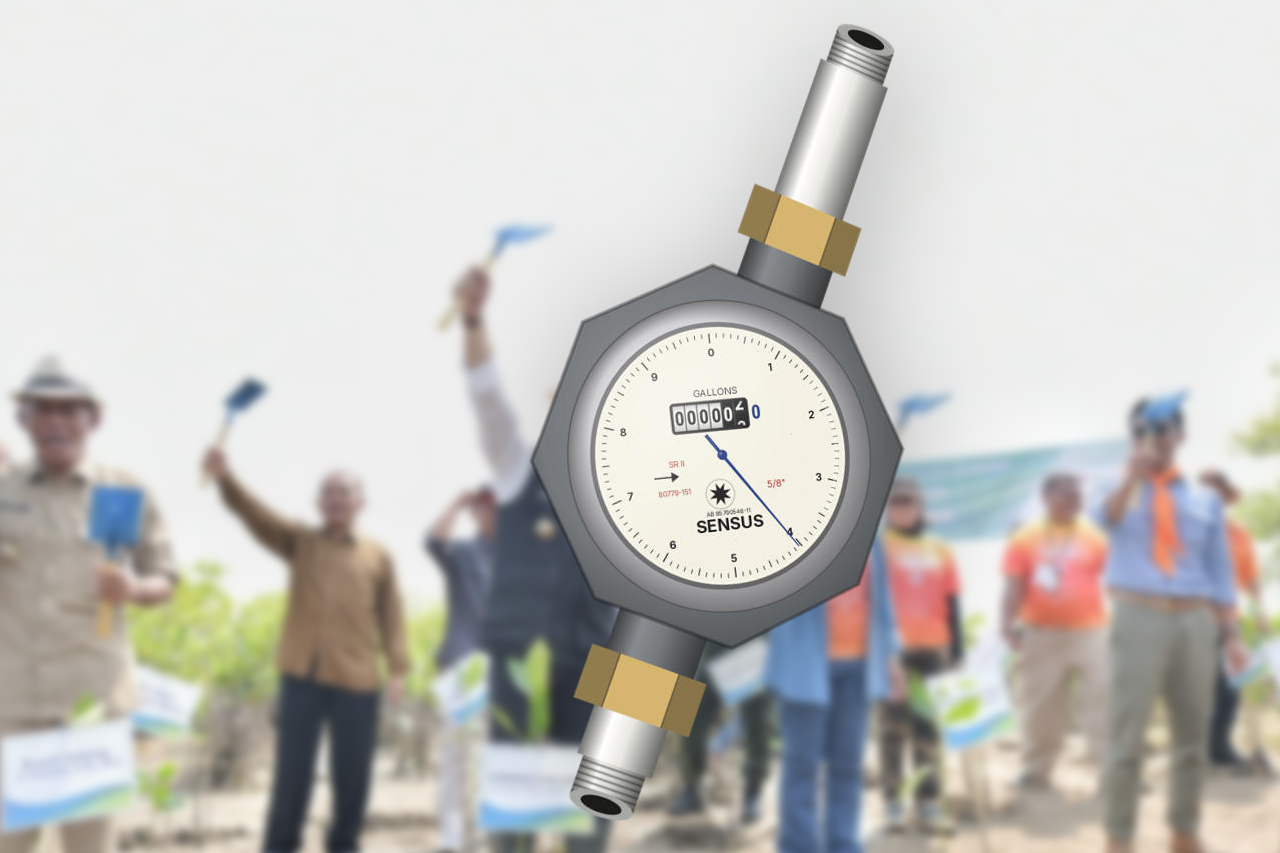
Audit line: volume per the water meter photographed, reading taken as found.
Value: 24.0 gal
